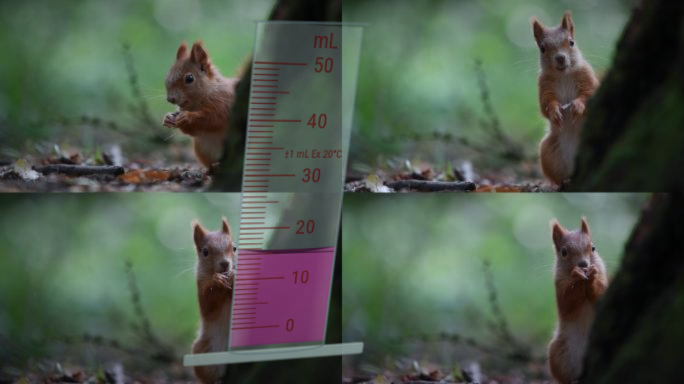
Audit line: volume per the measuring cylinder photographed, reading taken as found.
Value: 15 mL
